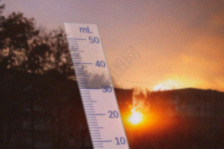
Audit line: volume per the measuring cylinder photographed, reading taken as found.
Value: 30 mL
